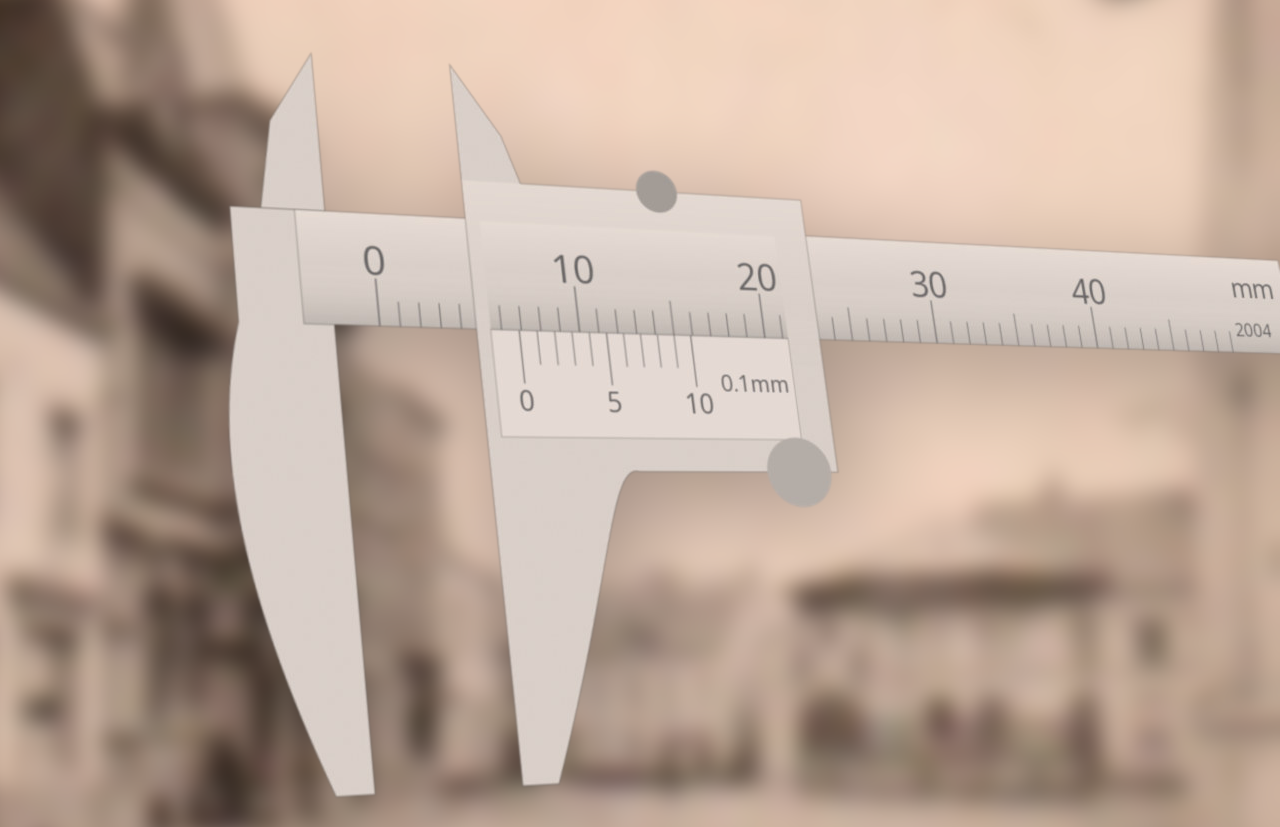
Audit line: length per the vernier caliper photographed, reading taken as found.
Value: 6.9 mm
